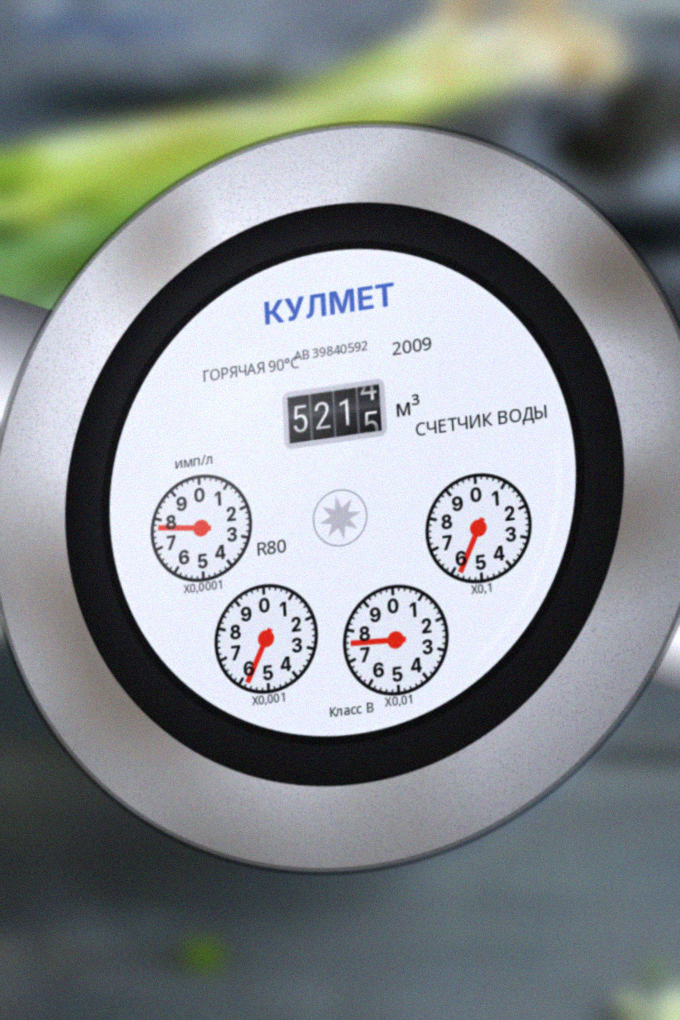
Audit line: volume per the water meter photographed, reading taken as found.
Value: 5214.5757 m³
